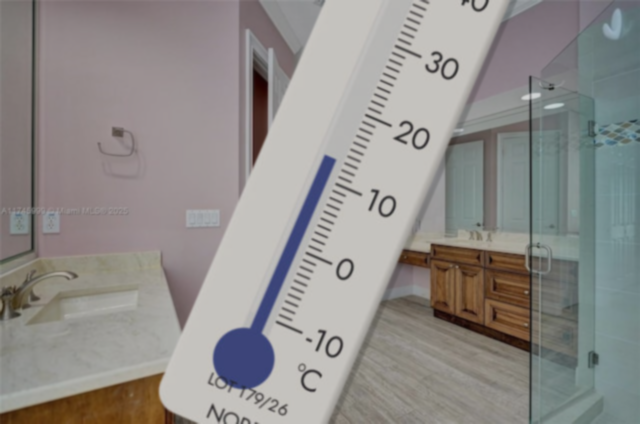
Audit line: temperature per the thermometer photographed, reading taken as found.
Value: 13 °C
